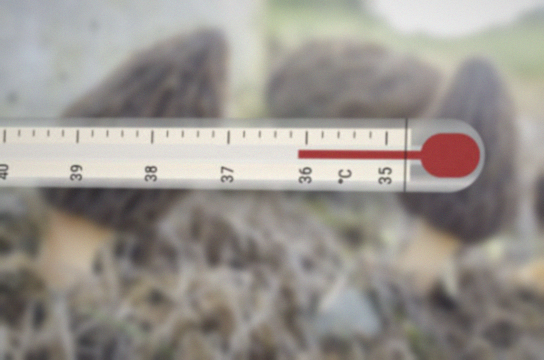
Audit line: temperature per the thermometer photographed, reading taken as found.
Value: 36.1 °C
